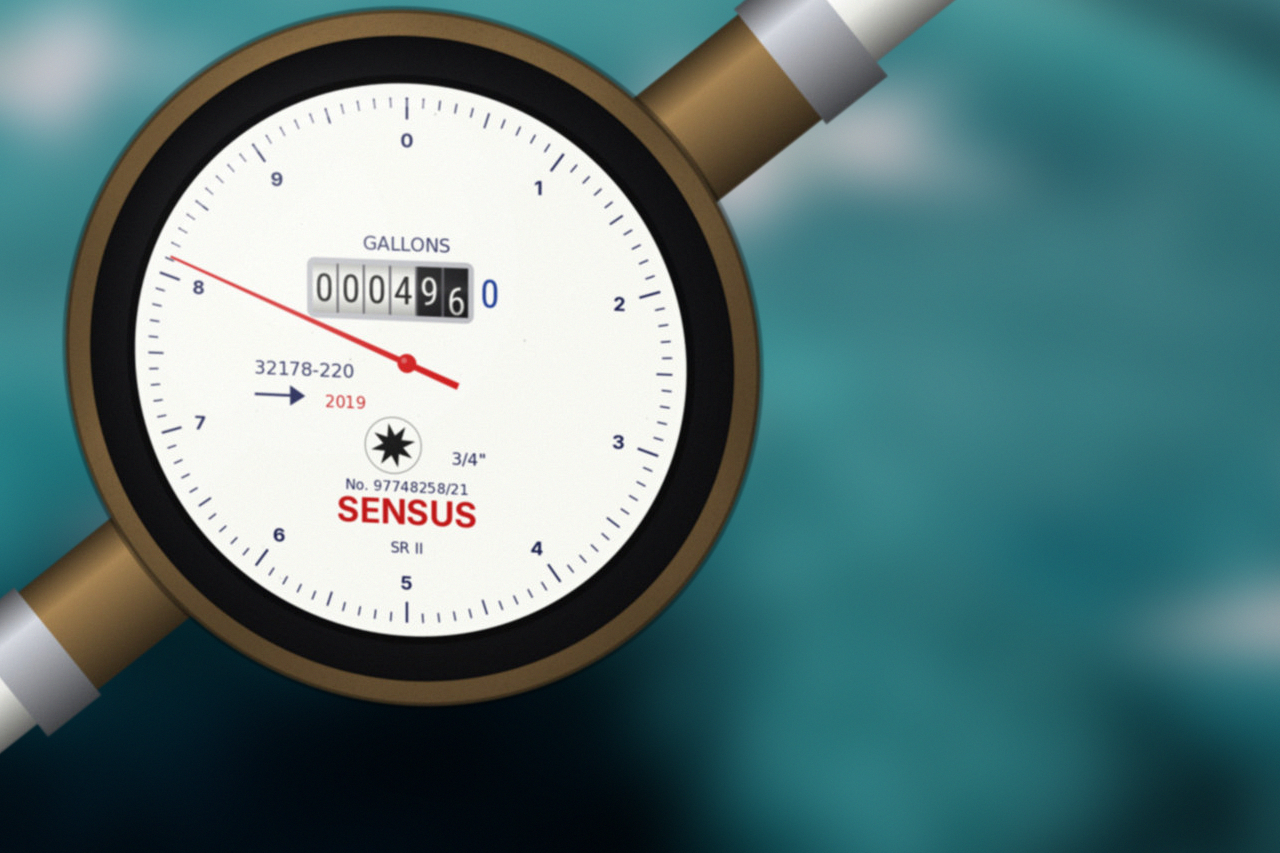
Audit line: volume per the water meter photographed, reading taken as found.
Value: 4958.1 gal
